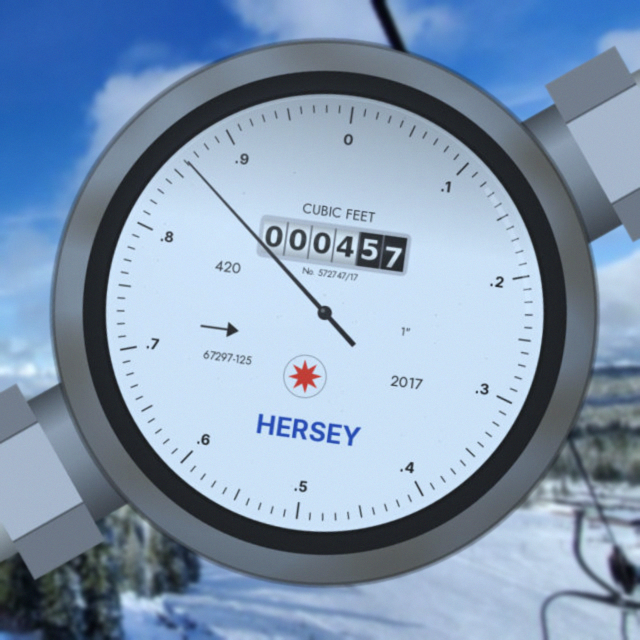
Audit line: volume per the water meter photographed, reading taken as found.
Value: 456.86 ft³
